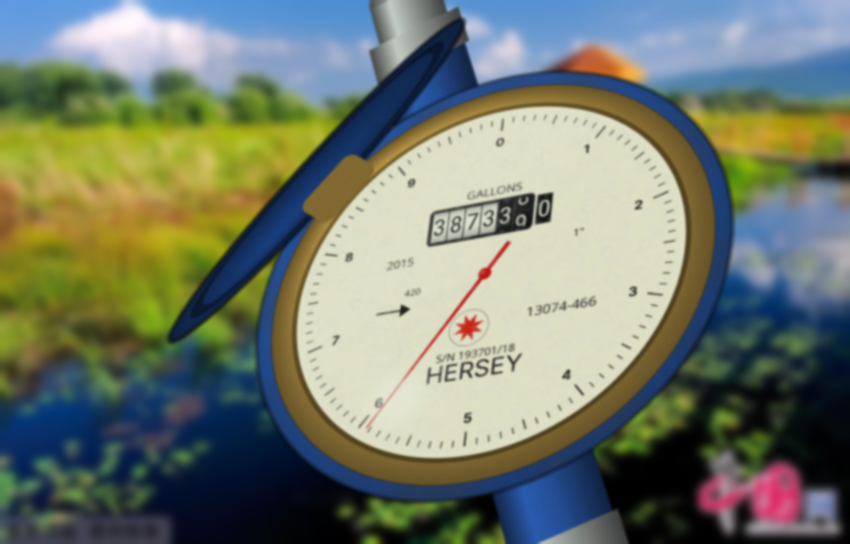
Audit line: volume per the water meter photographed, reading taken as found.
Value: 3873385.9 gal
